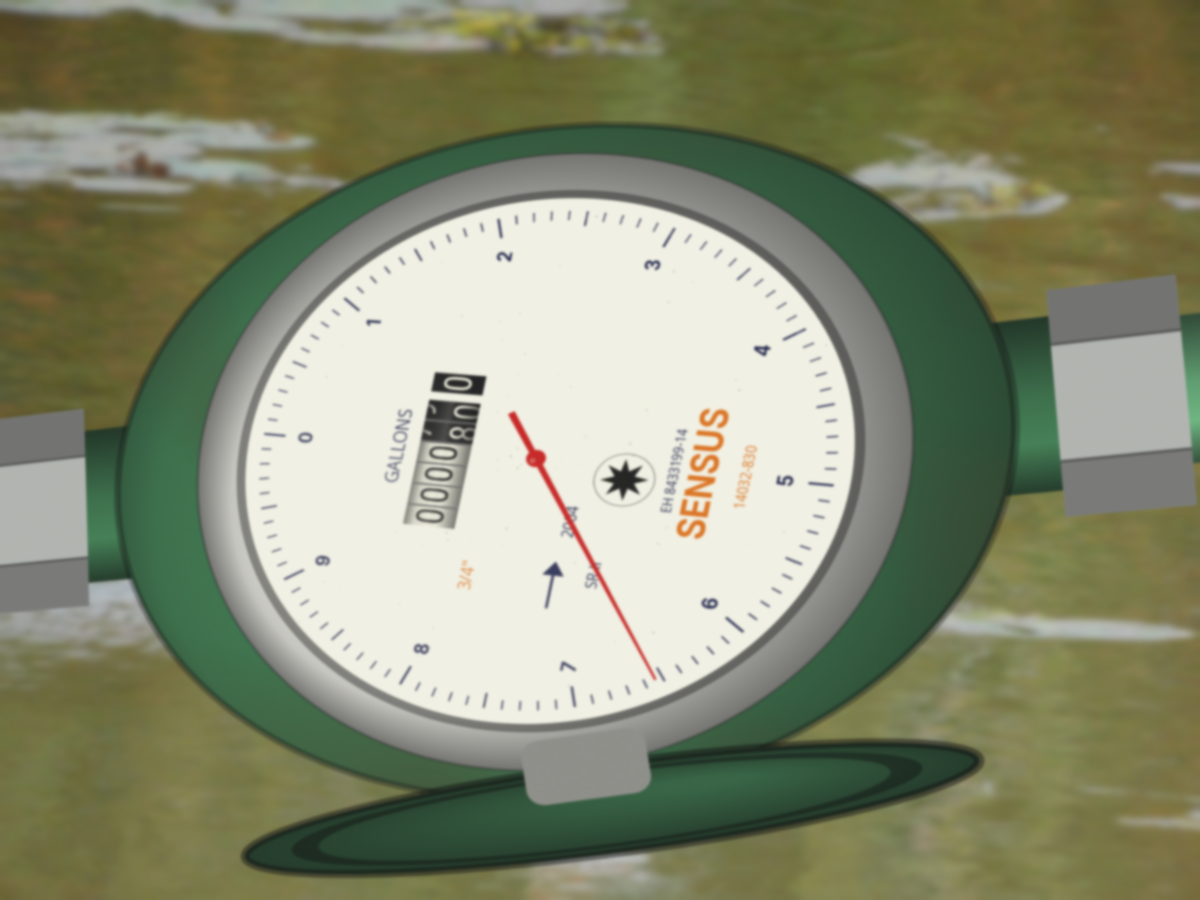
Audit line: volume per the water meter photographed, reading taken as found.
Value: 796.5 gal
